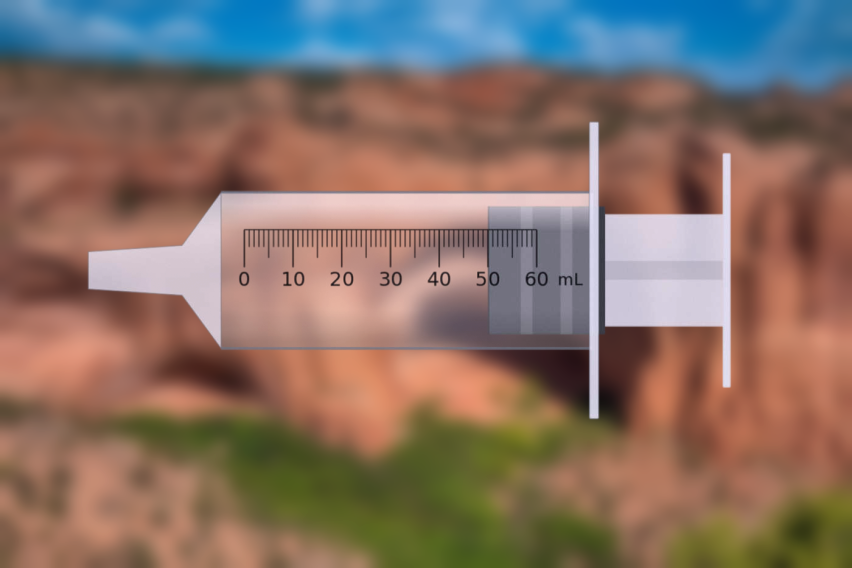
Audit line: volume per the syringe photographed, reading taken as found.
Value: 50 mL
